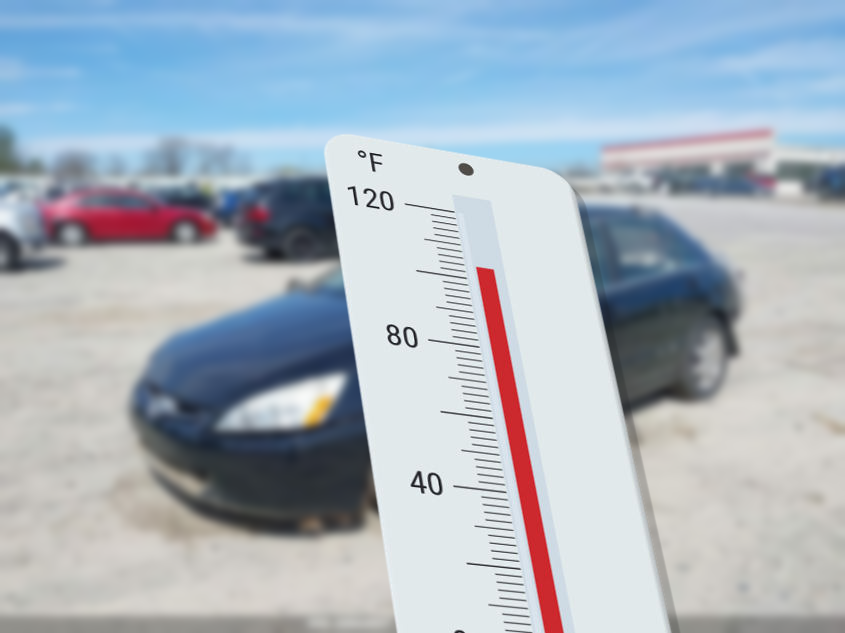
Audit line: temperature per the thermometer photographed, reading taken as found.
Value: 104 °F
